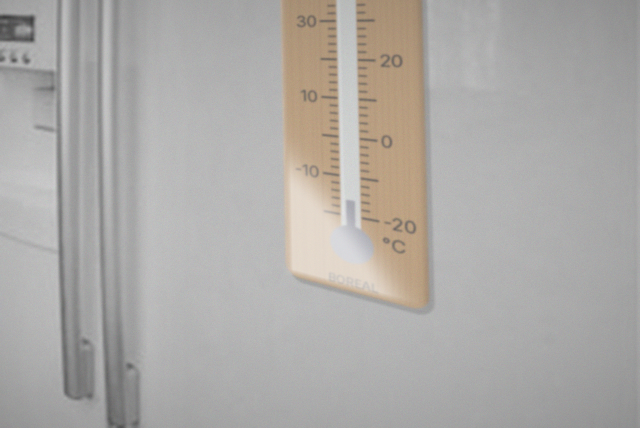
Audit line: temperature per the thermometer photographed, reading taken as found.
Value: -16 °C
